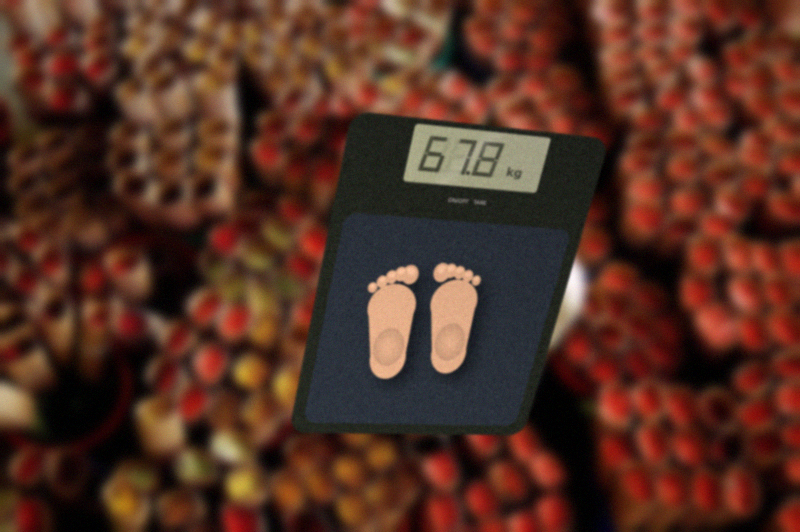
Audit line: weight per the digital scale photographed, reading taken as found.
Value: 67.8 kg
